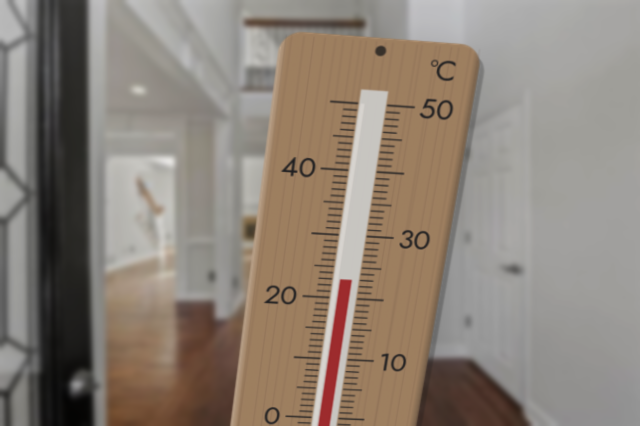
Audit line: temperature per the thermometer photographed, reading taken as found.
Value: 23 °C
